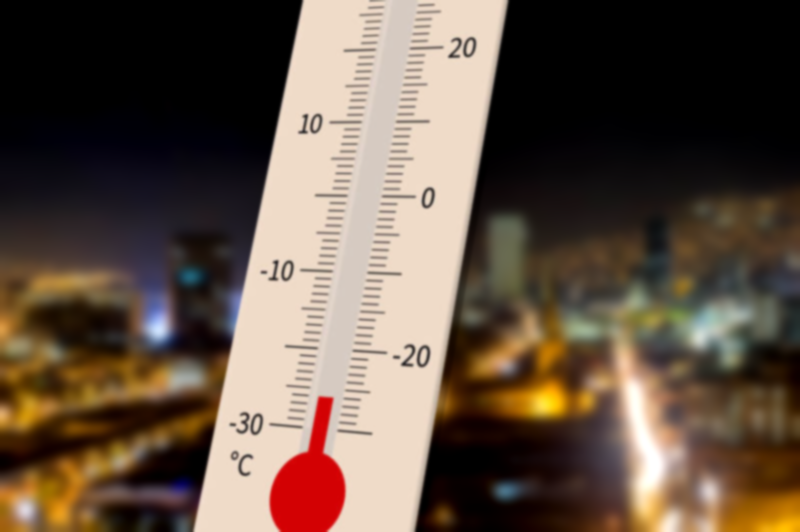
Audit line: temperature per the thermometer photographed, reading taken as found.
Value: -26 °C
